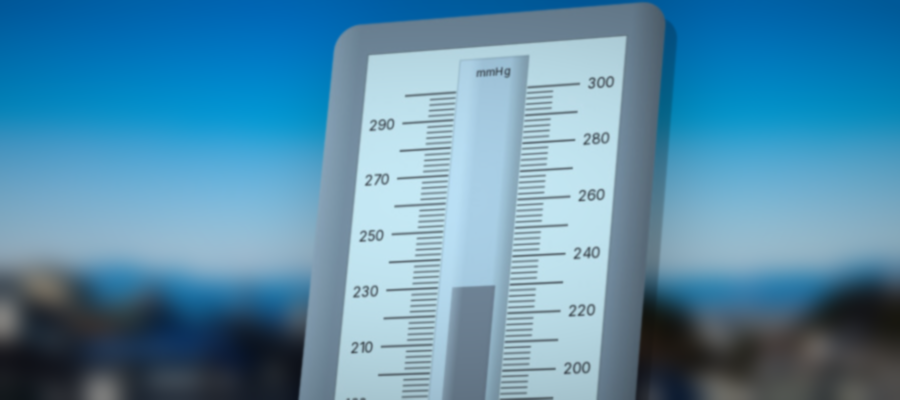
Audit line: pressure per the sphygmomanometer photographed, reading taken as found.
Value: 230 mmHg
